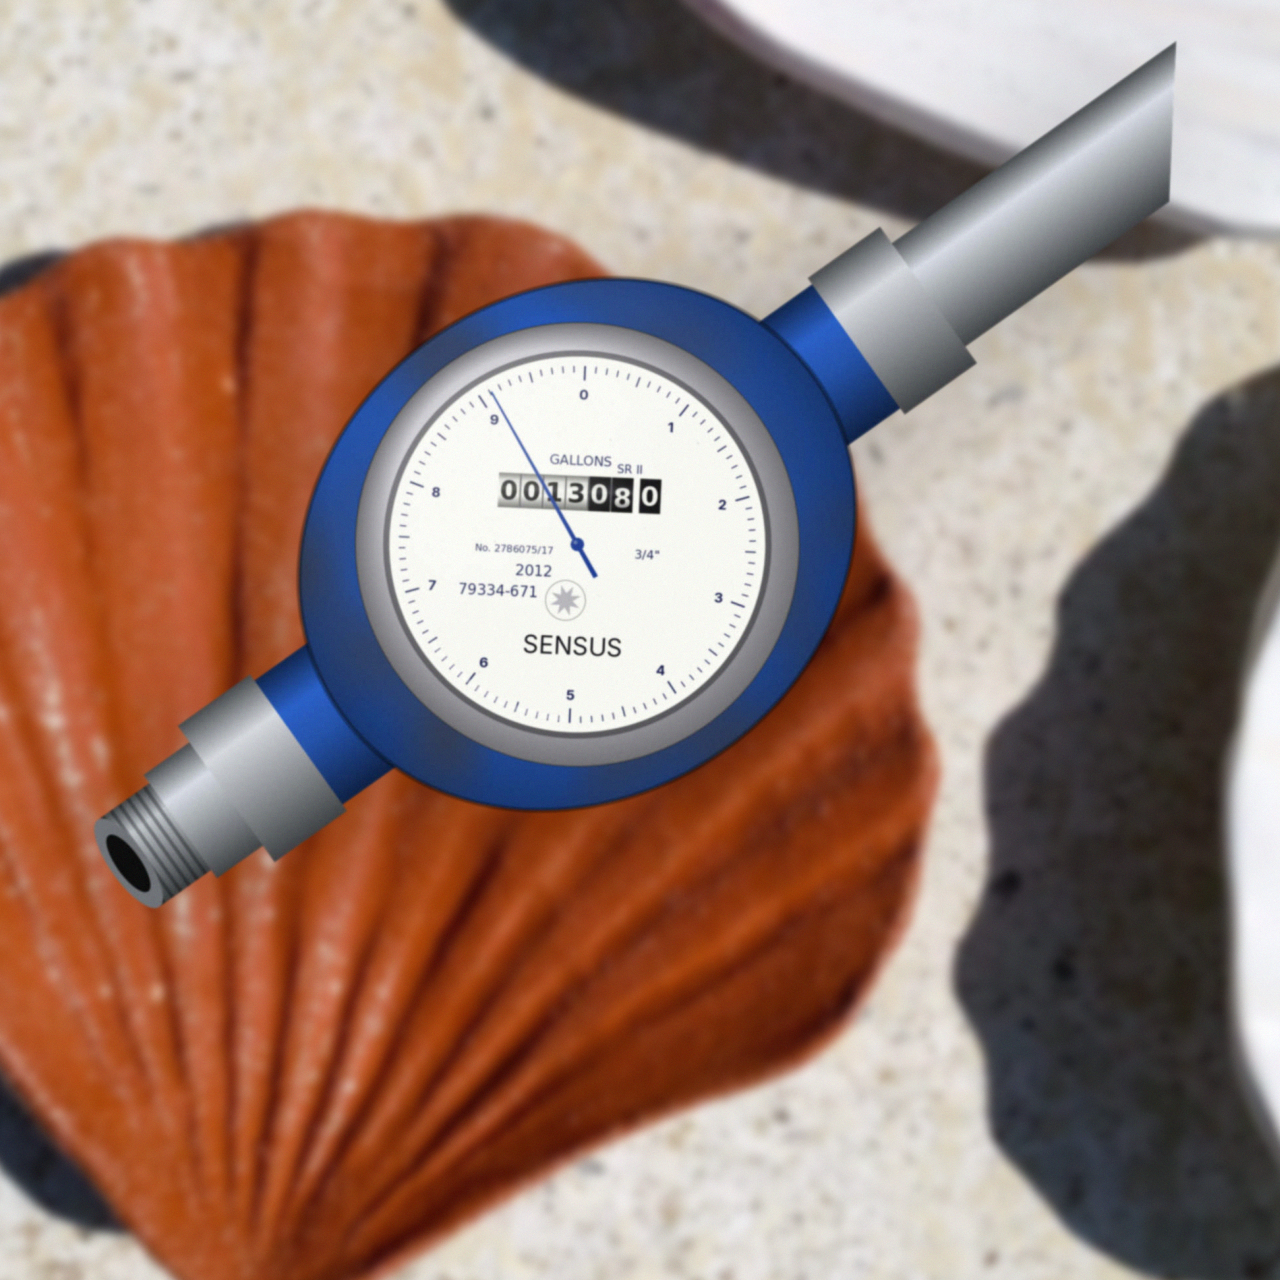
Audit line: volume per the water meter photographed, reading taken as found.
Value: 13079.1 gal
